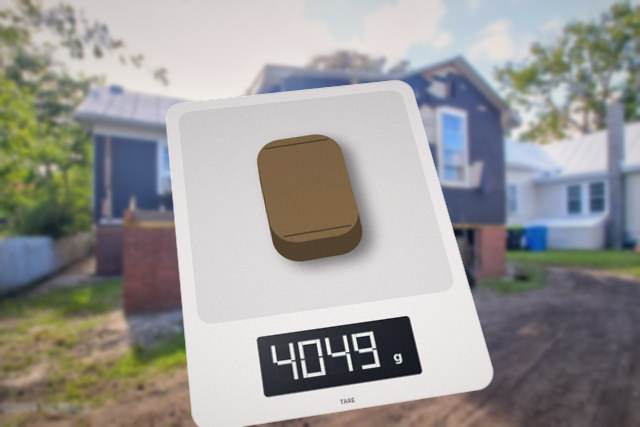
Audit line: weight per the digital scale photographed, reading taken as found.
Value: 4049 g
